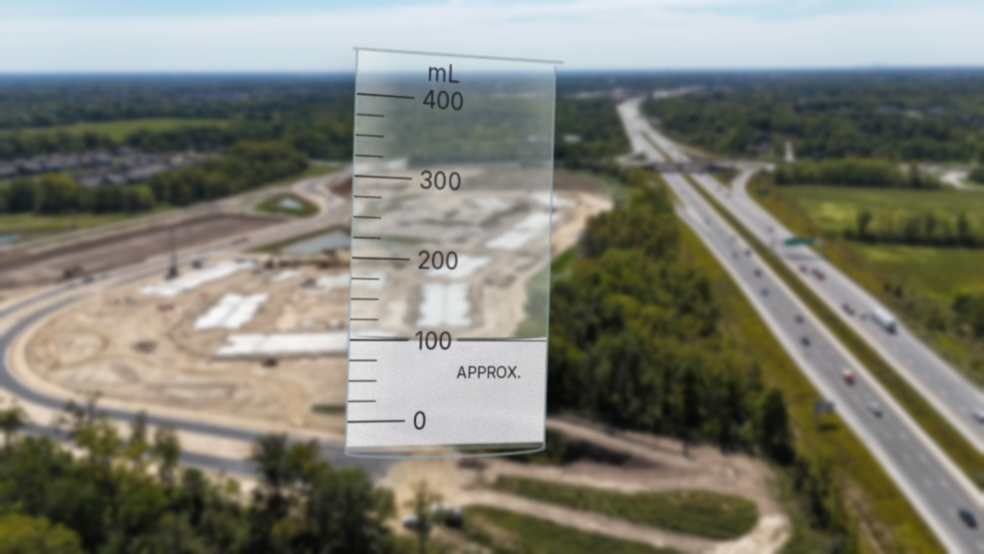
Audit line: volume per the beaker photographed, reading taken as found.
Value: 100 mL
